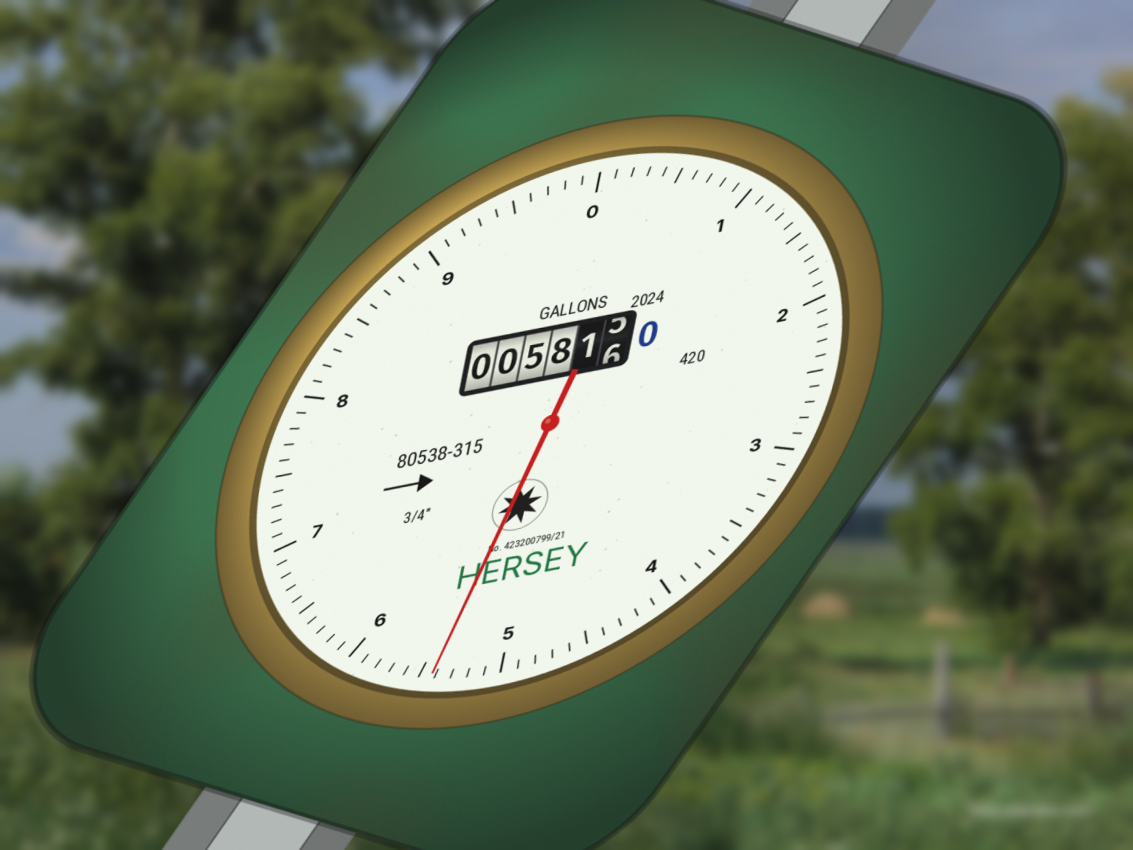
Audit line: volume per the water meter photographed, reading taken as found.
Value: 58155.4 gal
